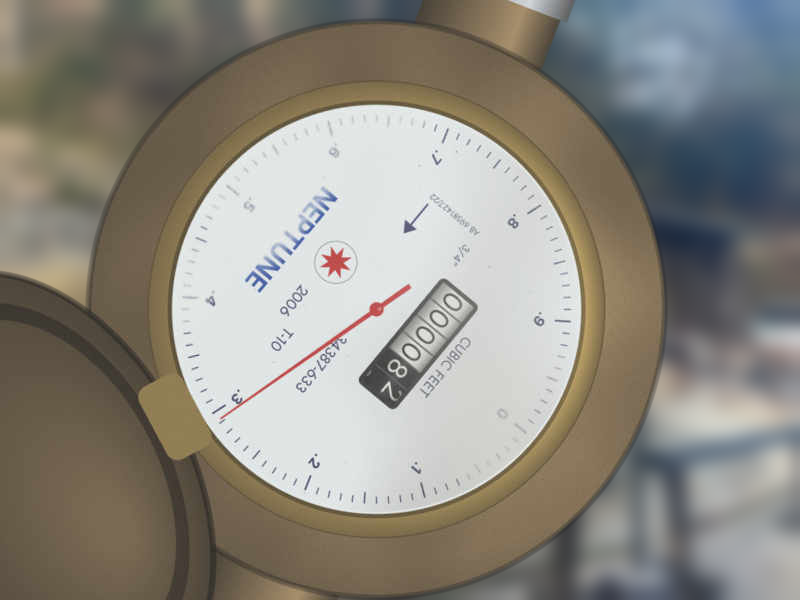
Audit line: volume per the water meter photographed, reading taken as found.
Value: 82.29 ft³
